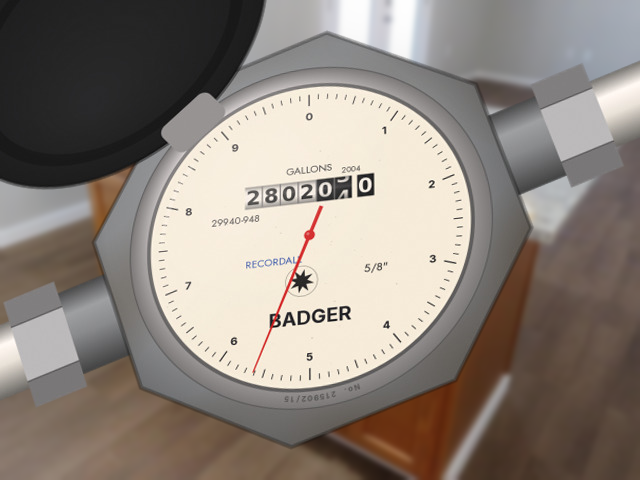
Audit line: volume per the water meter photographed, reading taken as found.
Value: 2802035.6 gal
